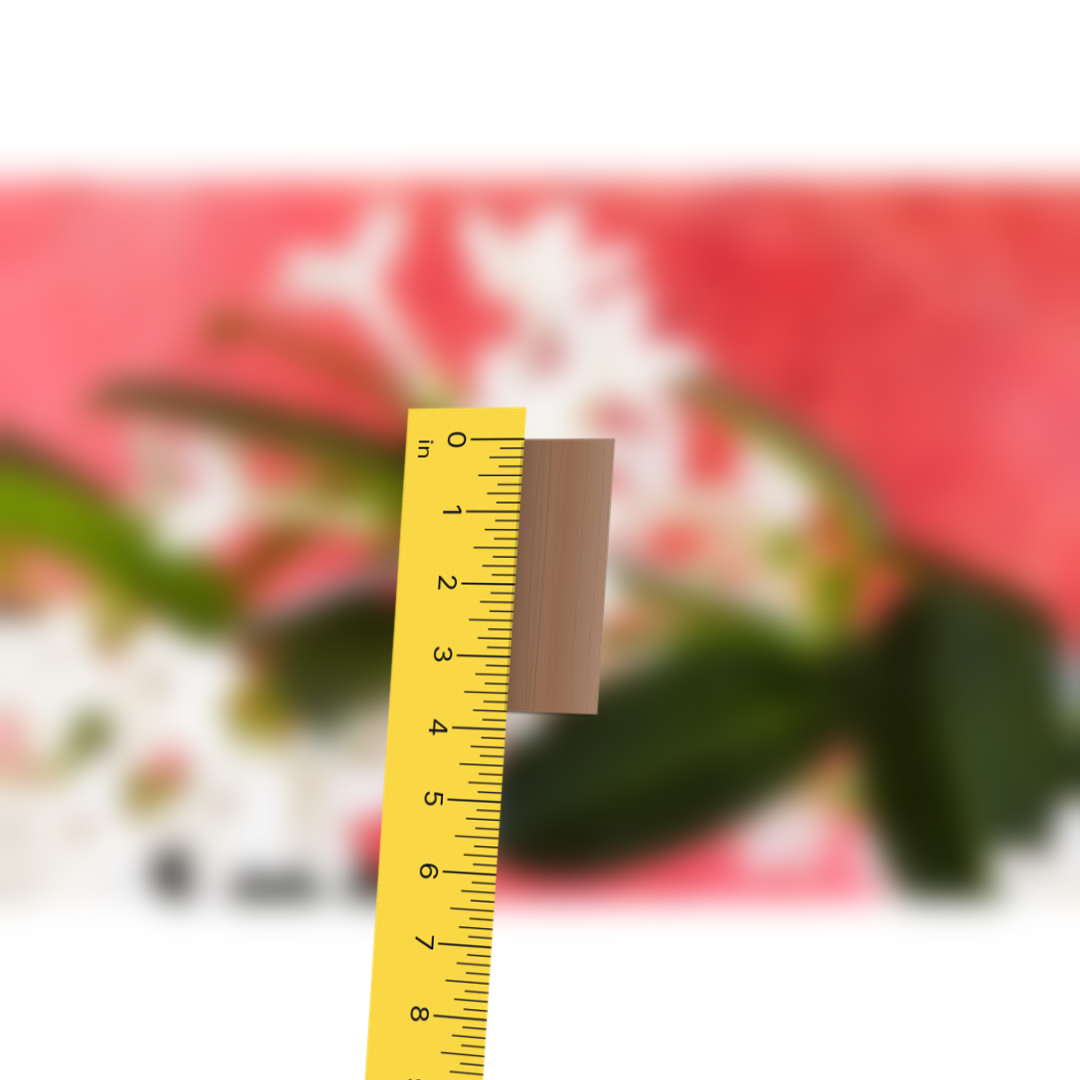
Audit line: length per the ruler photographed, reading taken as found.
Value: 3.75 in
